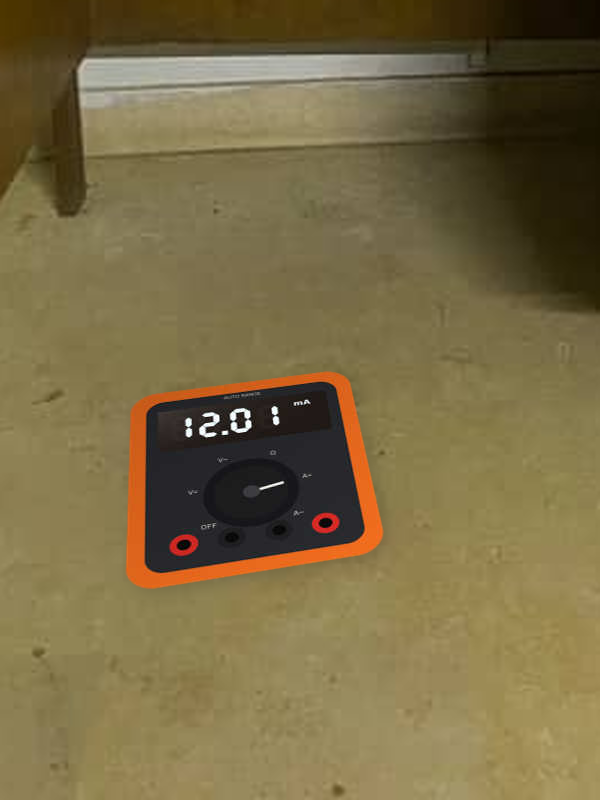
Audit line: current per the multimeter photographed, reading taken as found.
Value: 12.01 mA
